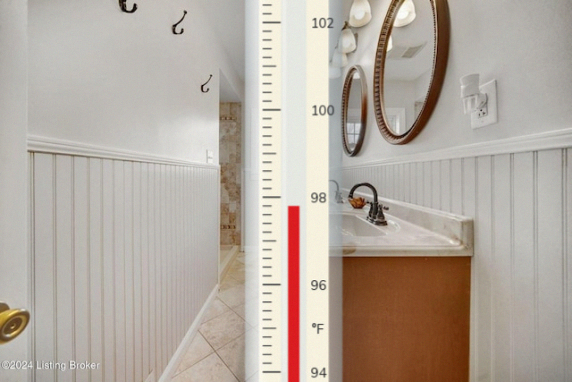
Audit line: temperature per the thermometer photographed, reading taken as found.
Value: 97.8 °F
